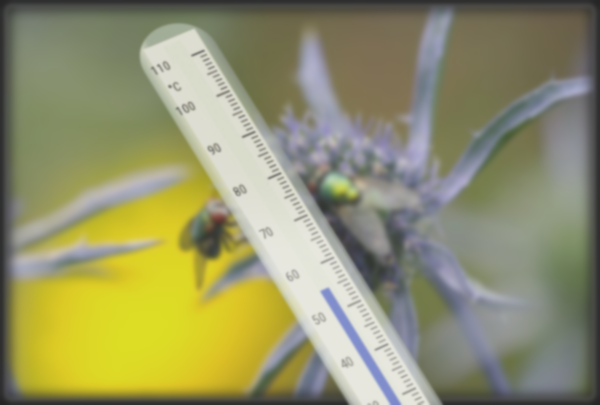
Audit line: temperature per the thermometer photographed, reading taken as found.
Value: 55 °C
